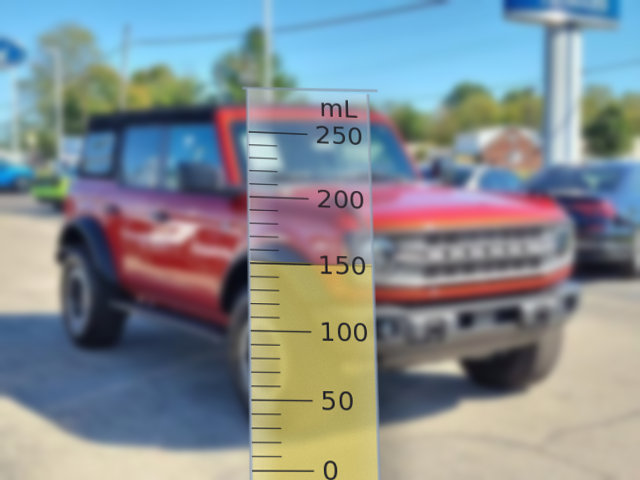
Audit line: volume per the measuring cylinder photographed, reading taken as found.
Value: 150 mL
